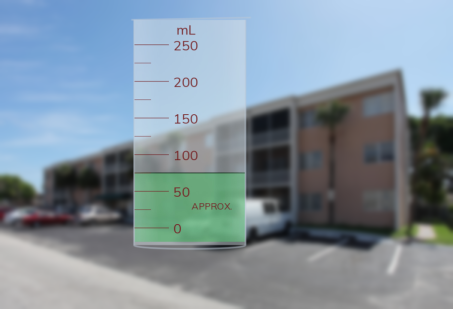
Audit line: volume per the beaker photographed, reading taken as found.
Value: 75 mL
